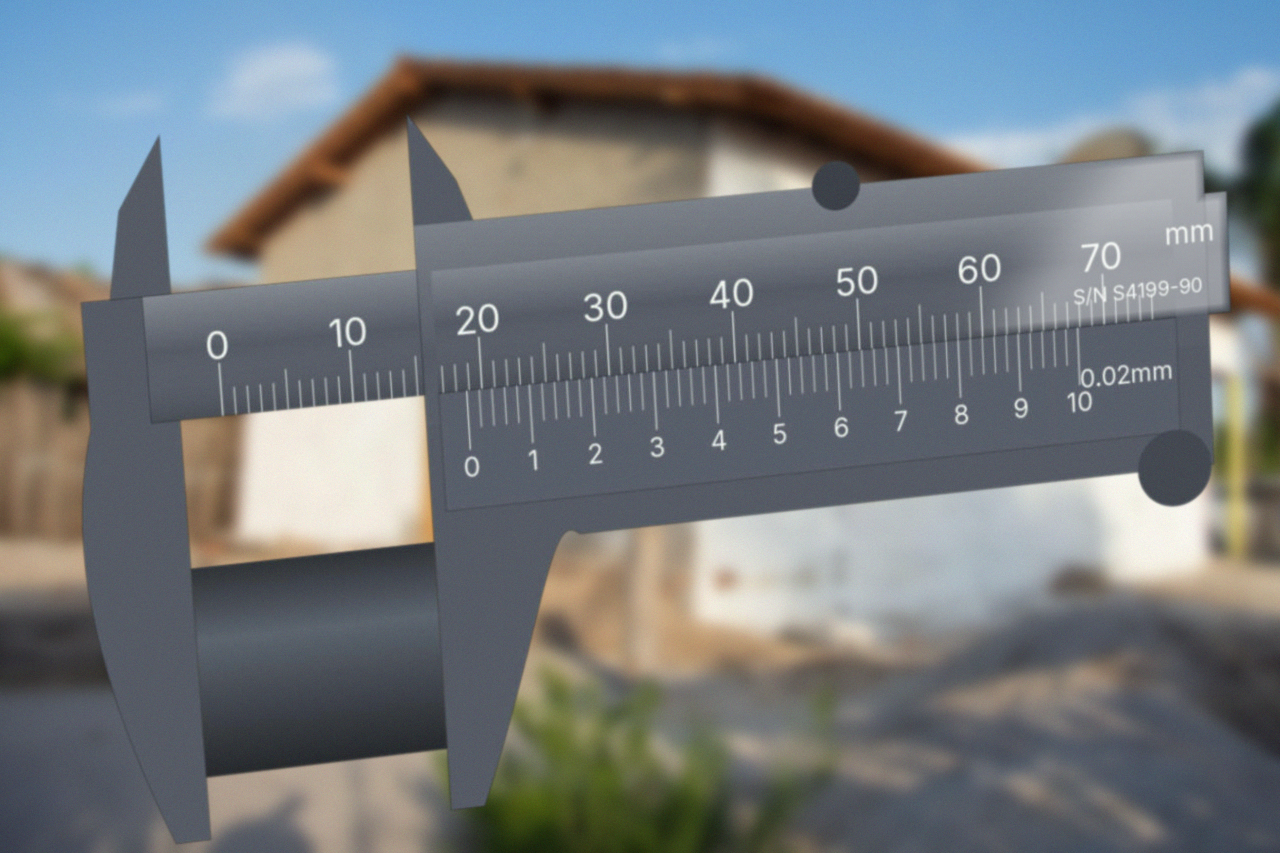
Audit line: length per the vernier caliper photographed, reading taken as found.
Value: 18.8 mm
